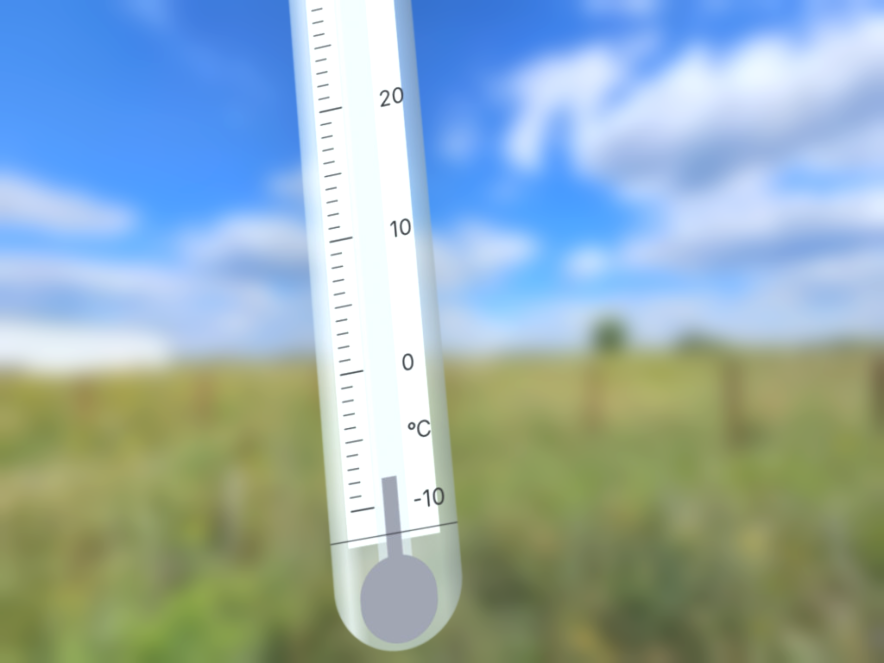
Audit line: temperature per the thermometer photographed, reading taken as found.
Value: -8 °C
